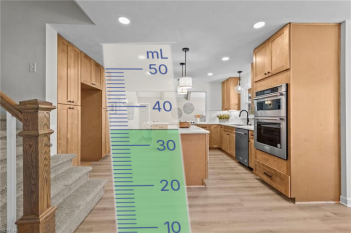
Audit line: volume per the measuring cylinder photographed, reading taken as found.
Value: 34 mL
